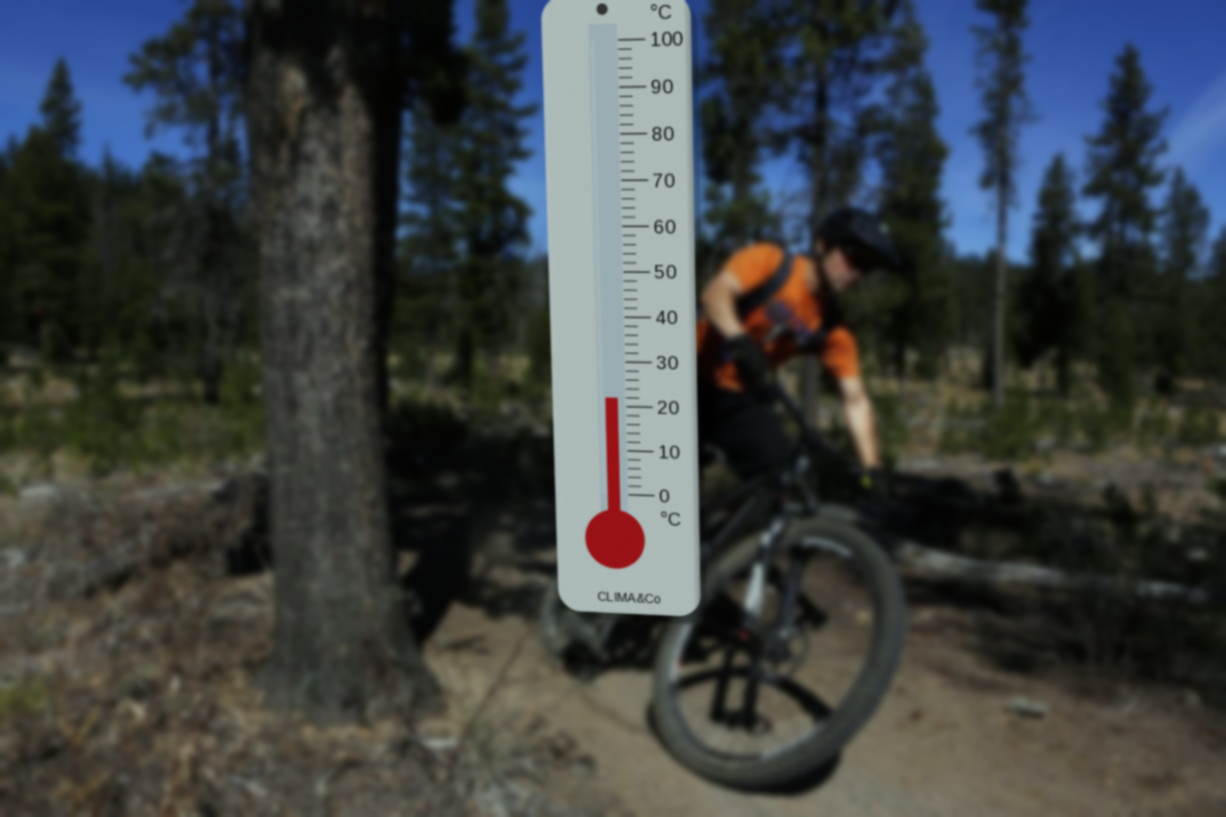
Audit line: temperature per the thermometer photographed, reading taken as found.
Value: 22 °C
